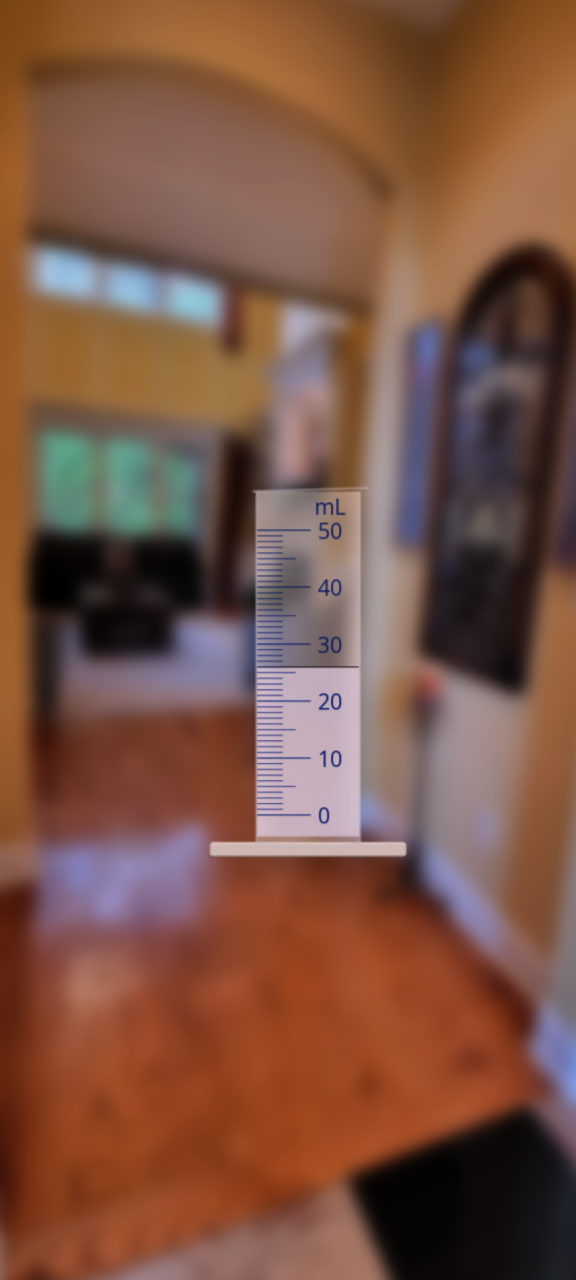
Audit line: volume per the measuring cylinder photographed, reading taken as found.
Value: 26 mL
